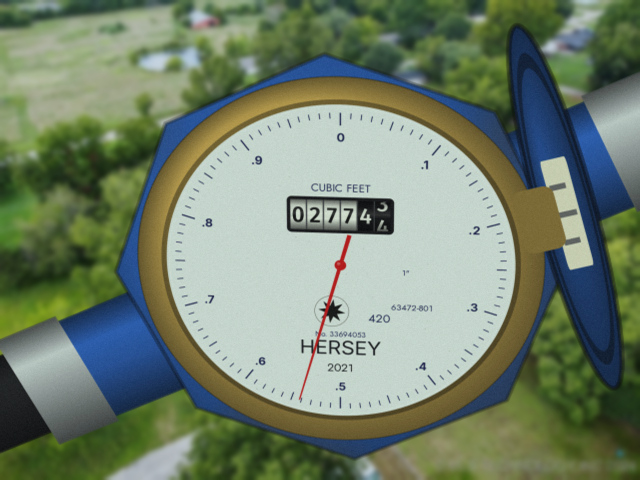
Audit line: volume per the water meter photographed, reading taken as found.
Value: 27743.54 ft³
